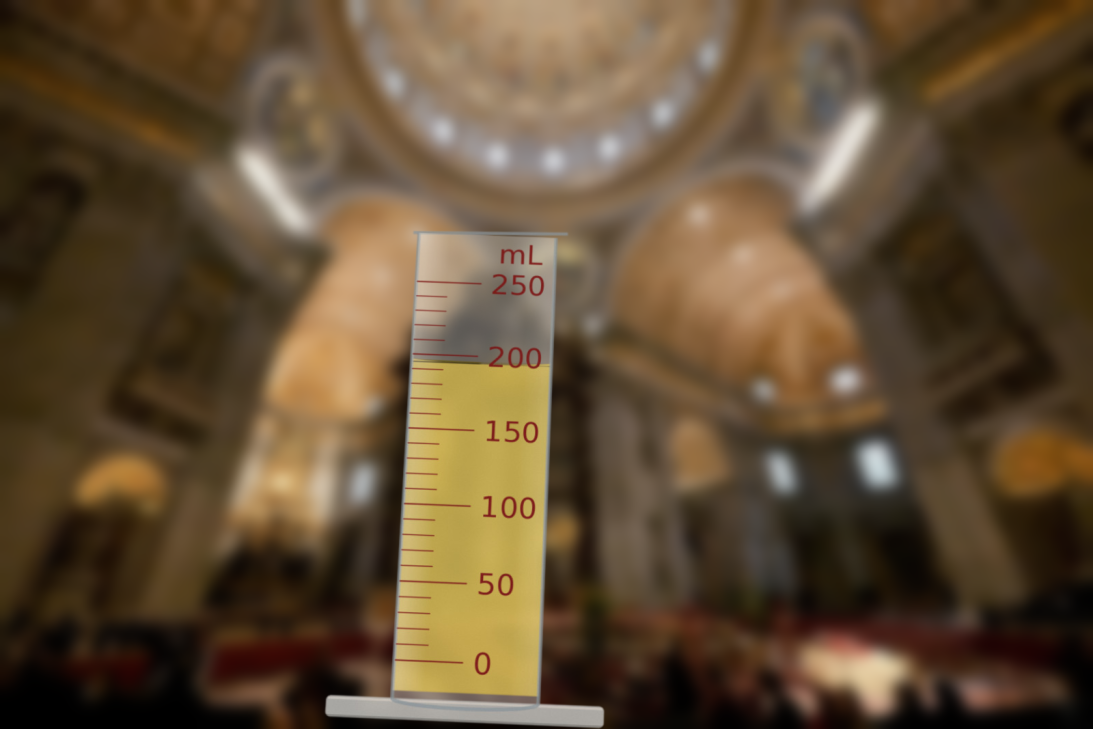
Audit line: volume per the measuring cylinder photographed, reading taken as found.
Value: 195 mL
